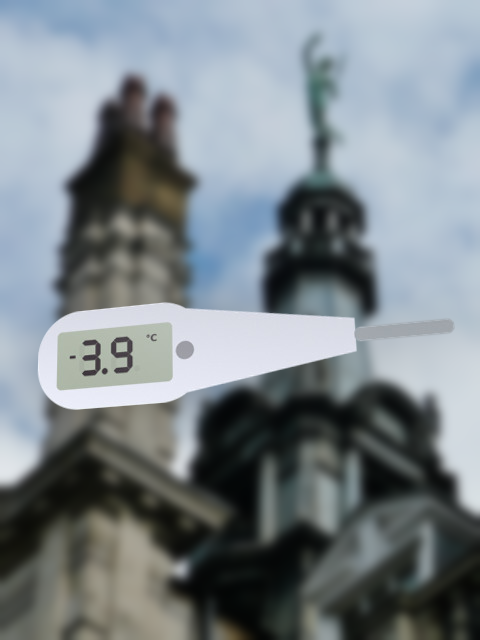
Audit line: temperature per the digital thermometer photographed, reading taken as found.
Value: -3.9 °C
